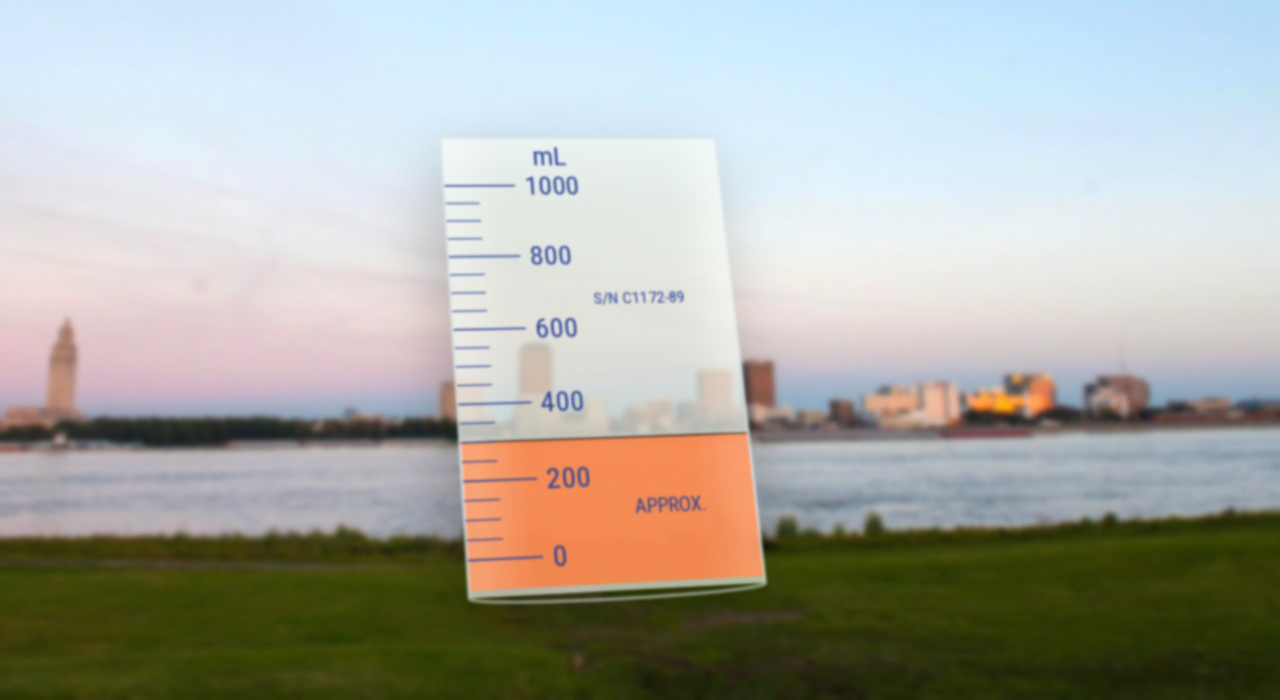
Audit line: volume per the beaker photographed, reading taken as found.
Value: 300 mL
